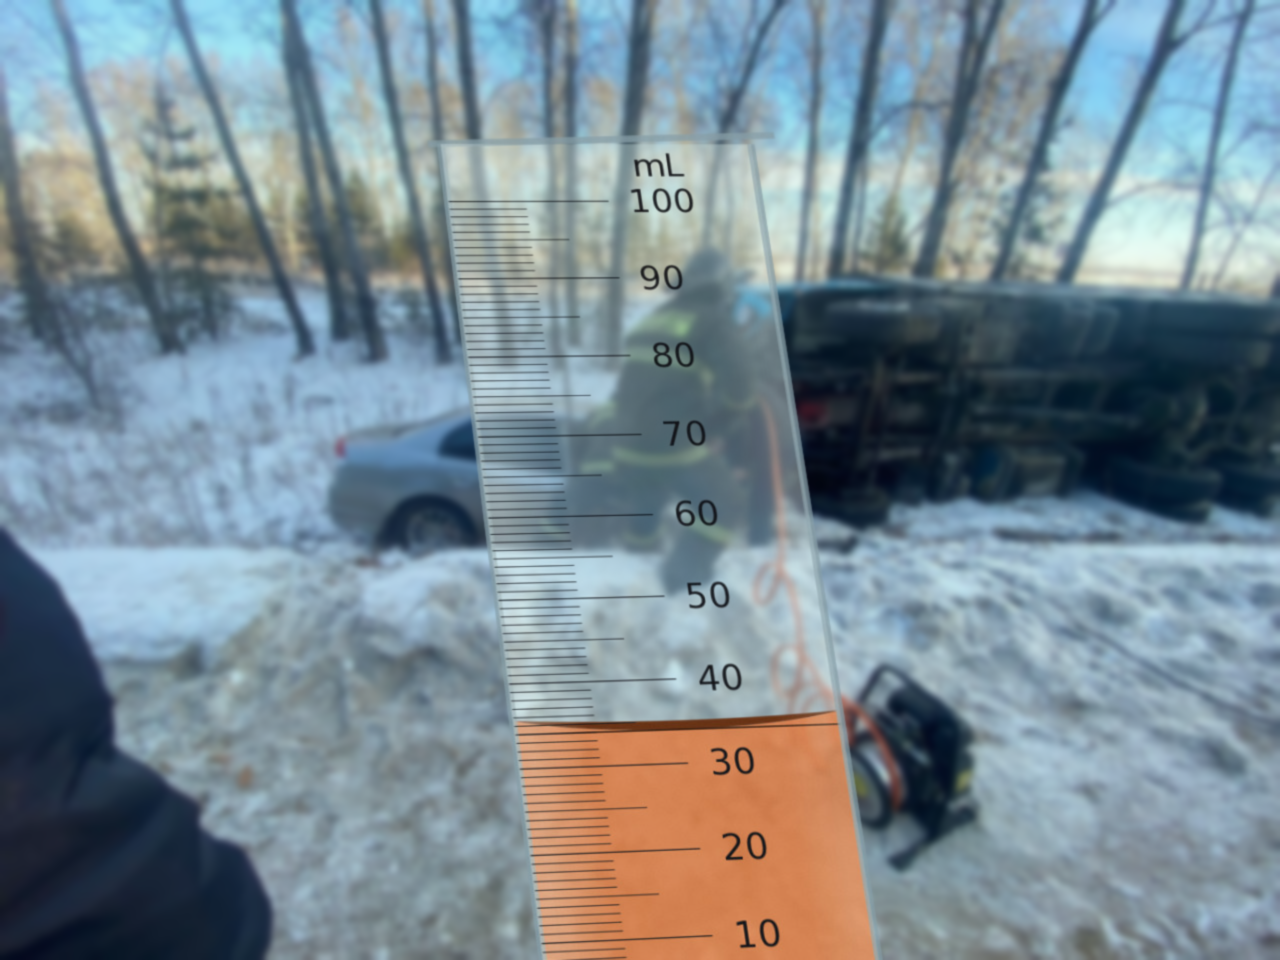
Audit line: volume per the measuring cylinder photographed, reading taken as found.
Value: 34 mL
